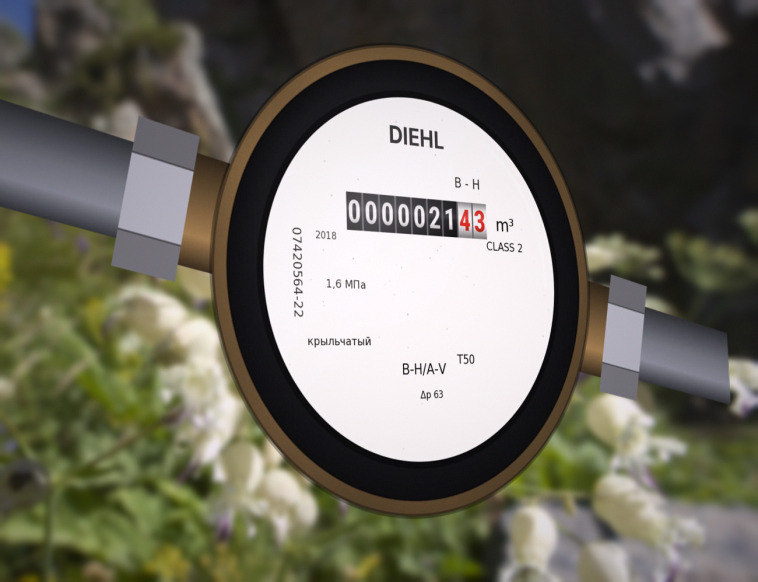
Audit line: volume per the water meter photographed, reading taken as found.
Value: 21.43 m³
